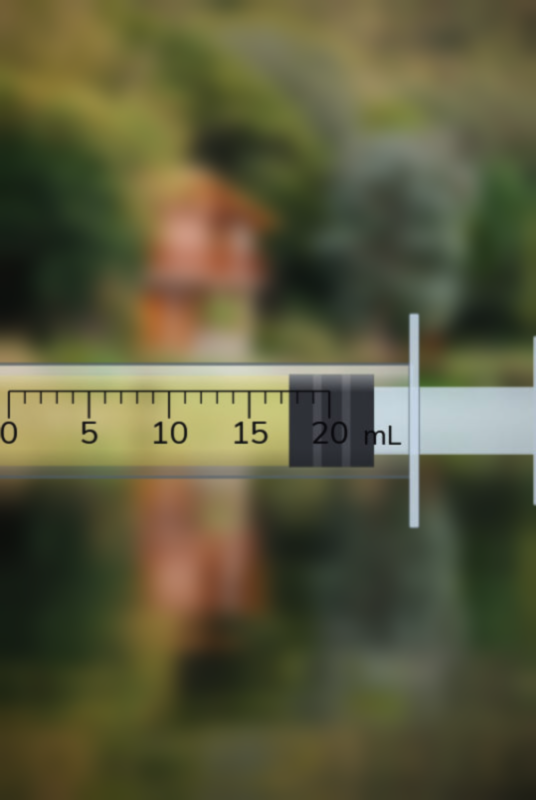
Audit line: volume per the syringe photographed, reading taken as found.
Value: 17.5 mL
